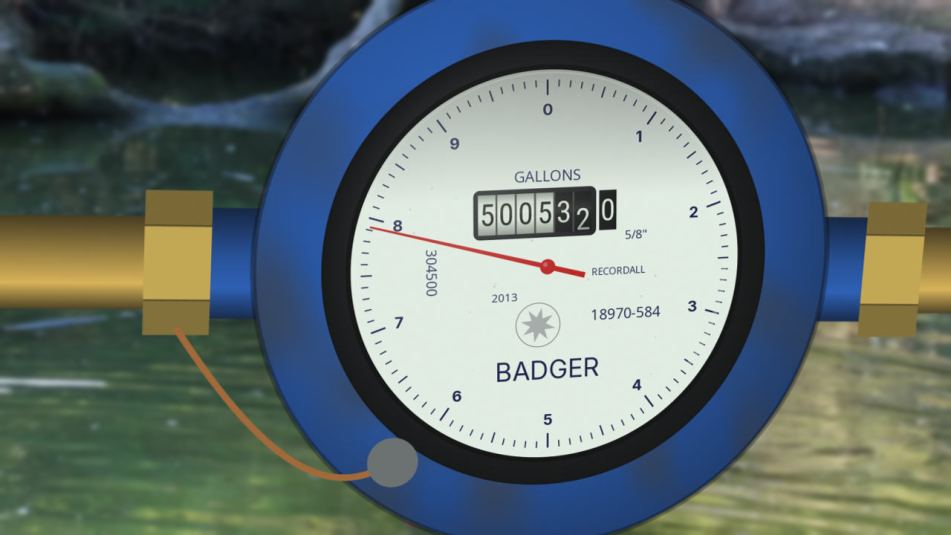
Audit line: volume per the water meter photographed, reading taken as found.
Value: 5005317.9 gal
